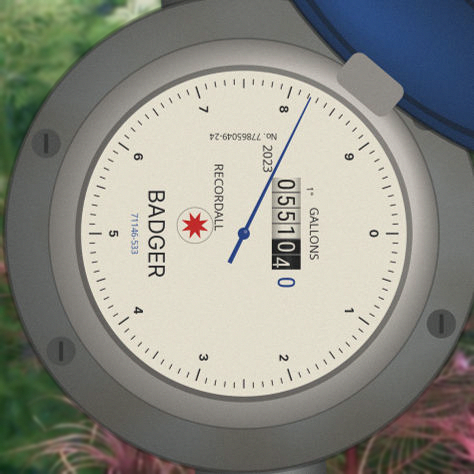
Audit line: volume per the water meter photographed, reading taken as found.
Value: 551038.2 gal
